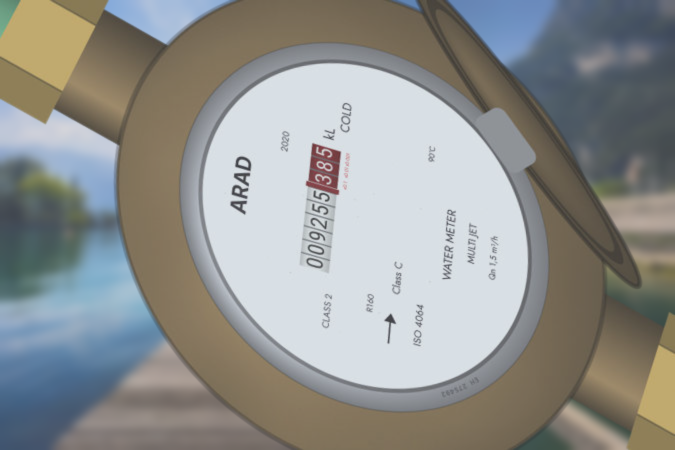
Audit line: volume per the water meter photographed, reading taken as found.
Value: 9255.385 kL
